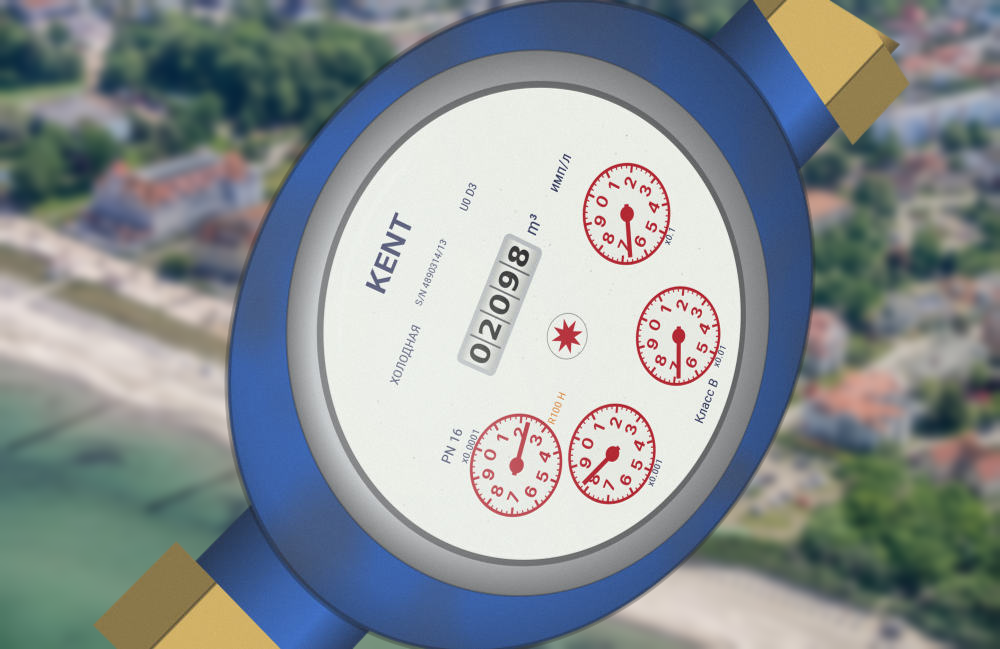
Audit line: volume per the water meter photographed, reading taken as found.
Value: 2098.6682 m³
